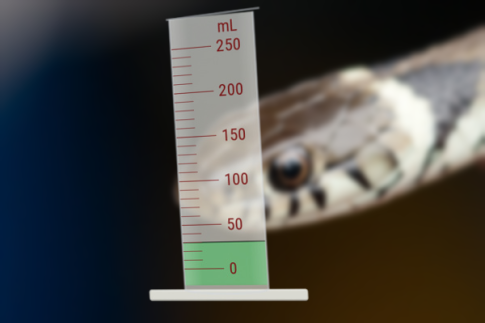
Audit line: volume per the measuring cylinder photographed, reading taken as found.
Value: 30 mL
